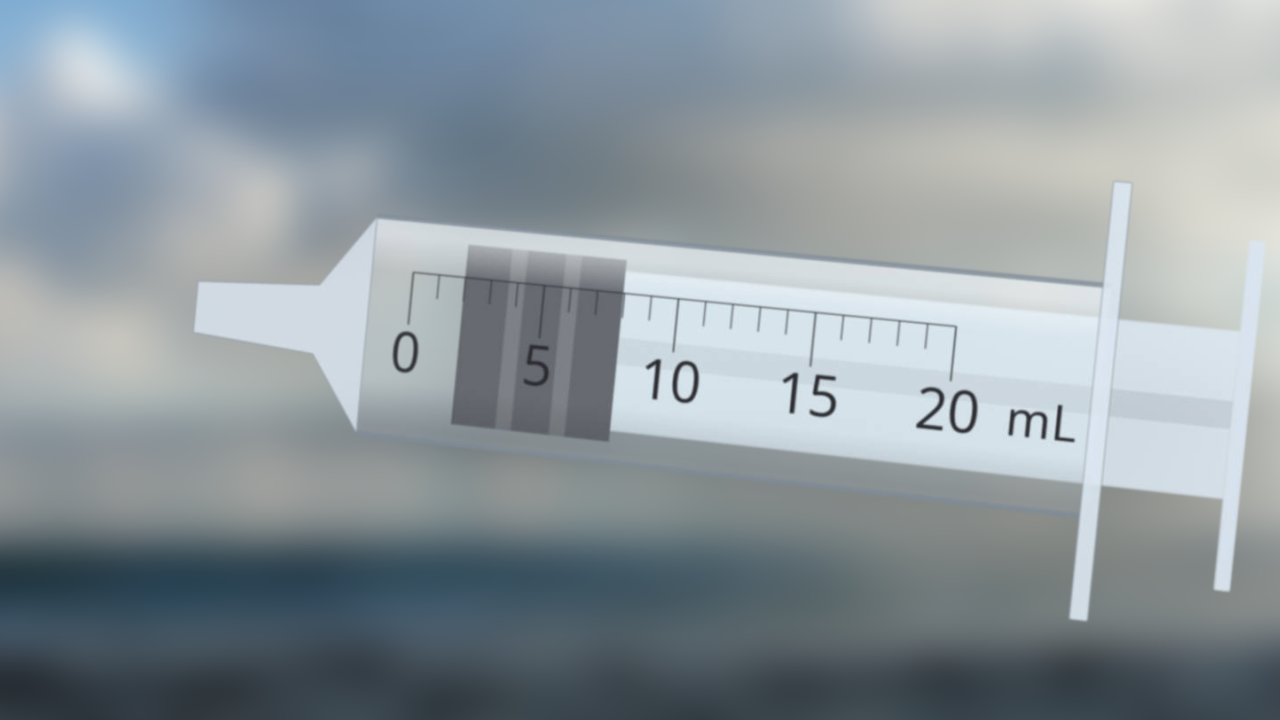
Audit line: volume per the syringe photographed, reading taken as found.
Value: 2 mL
